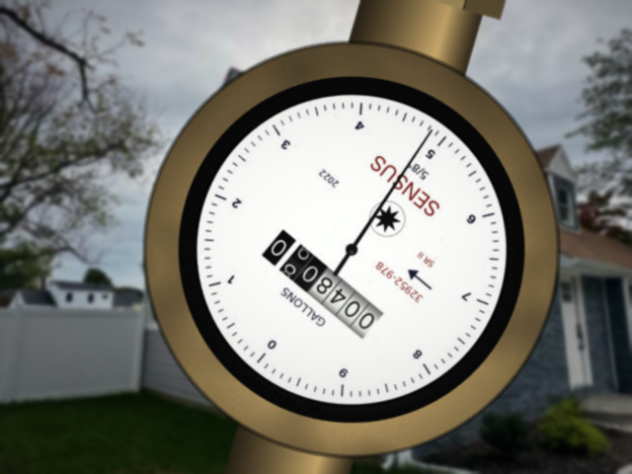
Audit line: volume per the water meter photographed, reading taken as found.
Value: 48084.8 gal
